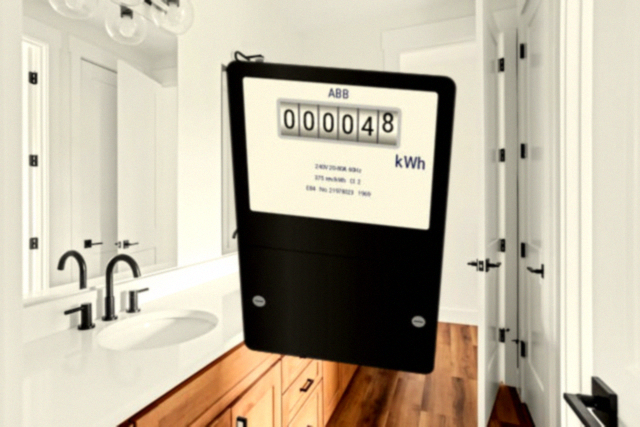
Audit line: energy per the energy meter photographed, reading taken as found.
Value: 48 kWh
